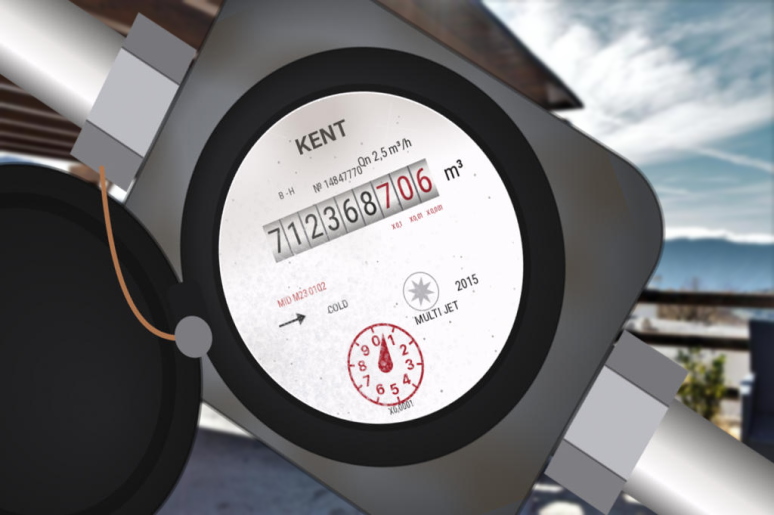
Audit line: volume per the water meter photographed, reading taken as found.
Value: 712368.7060 m³
